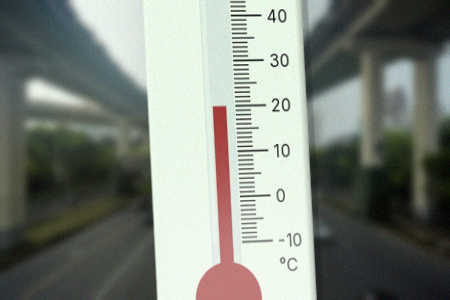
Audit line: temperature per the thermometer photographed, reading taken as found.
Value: 20 °C
